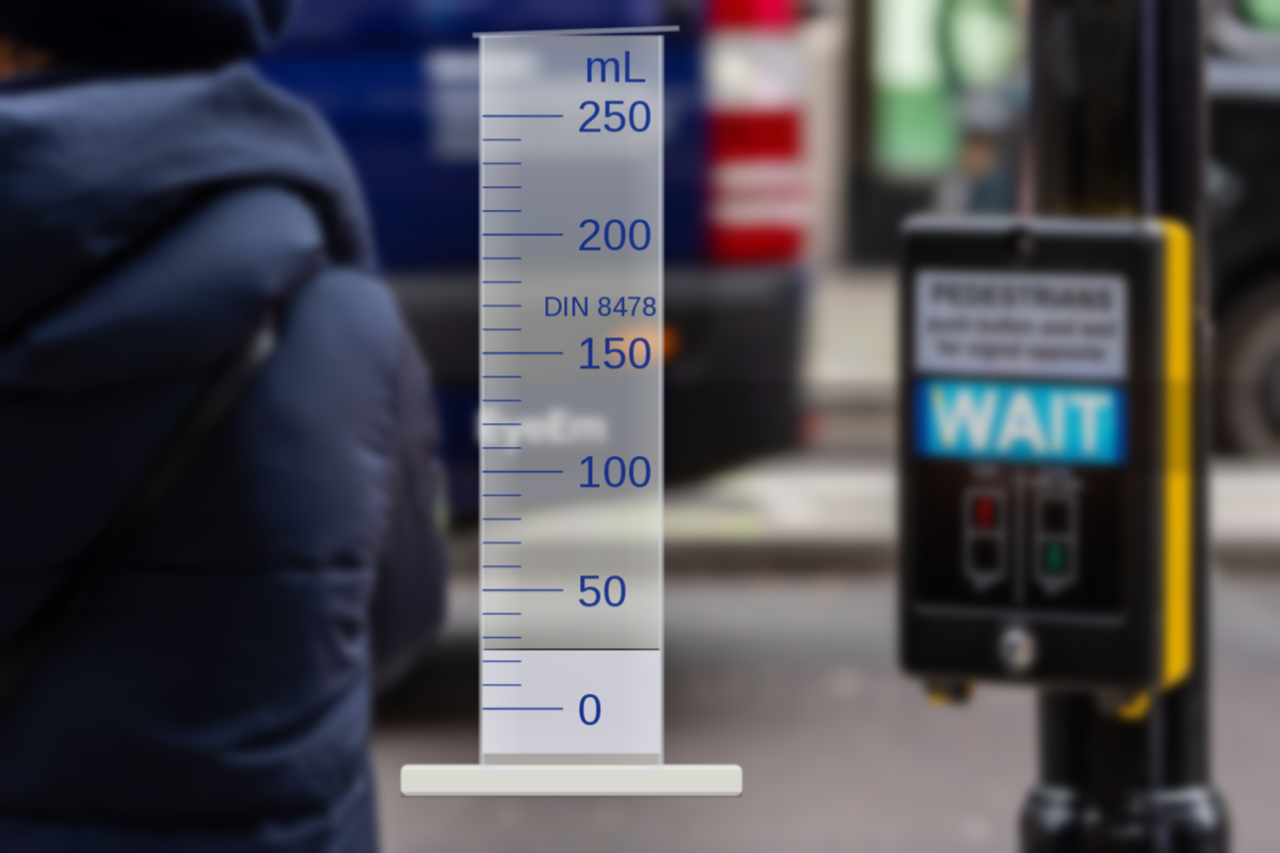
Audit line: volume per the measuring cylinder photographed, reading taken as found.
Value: 25 mL
